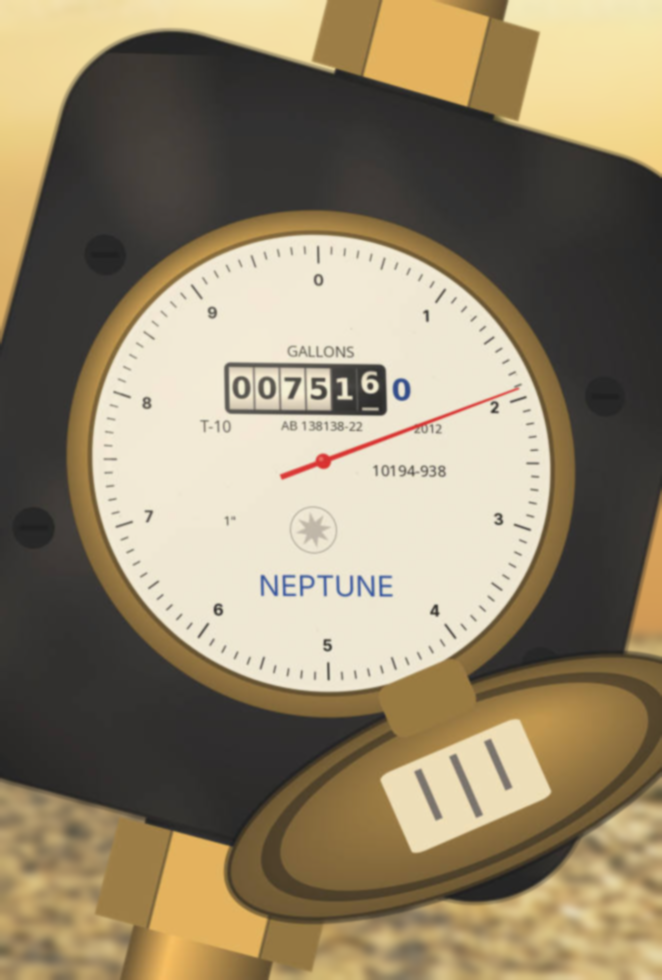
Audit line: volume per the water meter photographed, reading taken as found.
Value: 75161.9 gal
